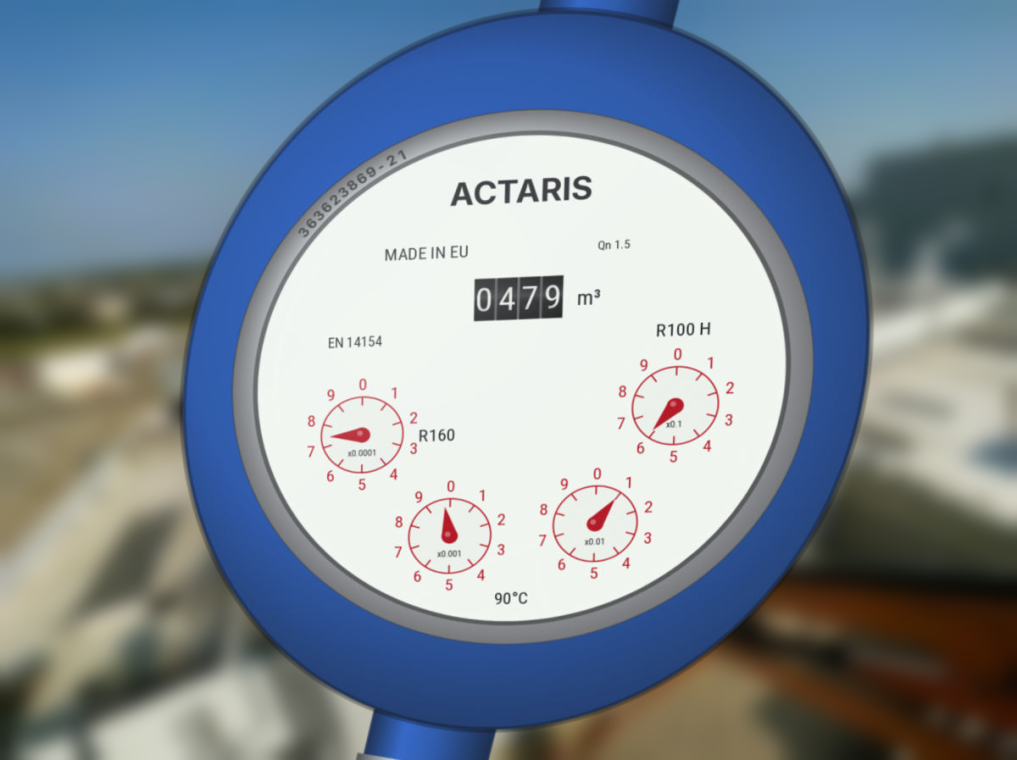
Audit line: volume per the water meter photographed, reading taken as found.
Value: 479.6097 m³
